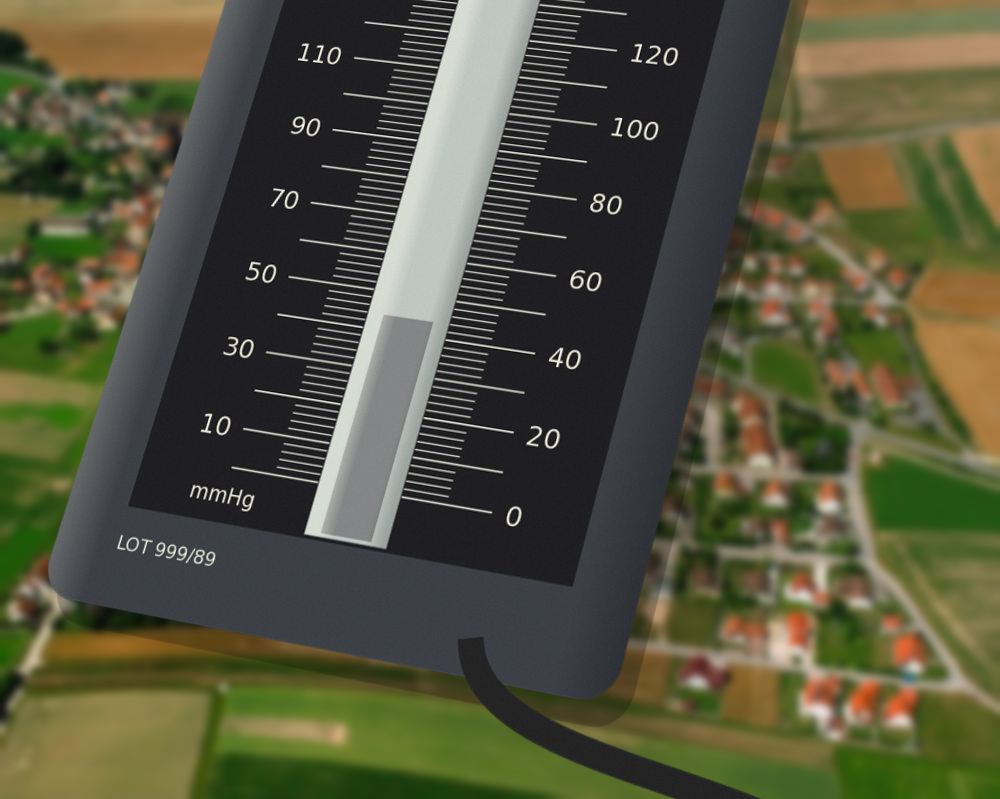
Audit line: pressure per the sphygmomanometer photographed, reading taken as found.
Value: 44 mmHg
